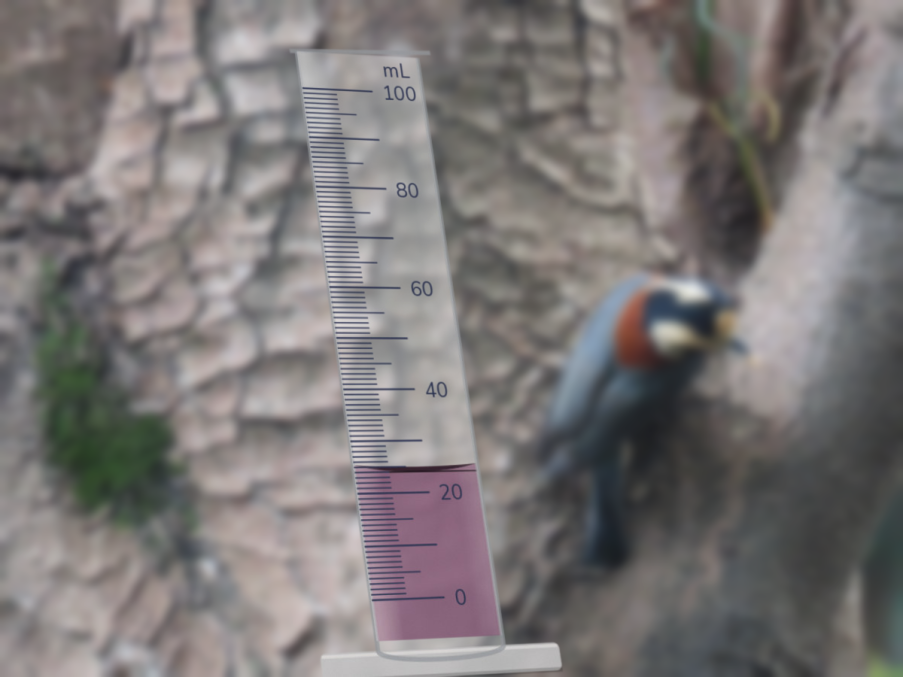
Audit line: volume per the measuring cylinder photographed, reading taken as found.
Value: 24 mL
